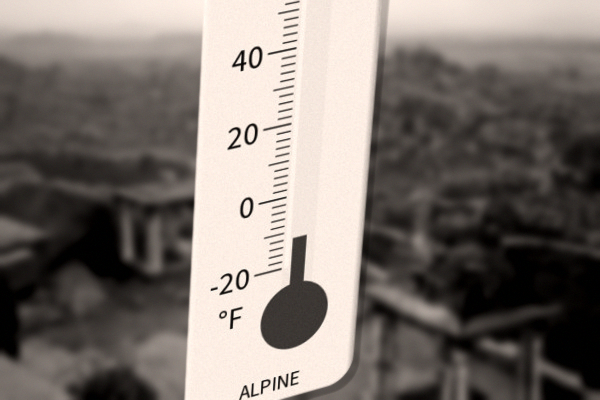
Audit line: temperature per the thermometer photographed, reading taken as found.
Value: -12 °F
